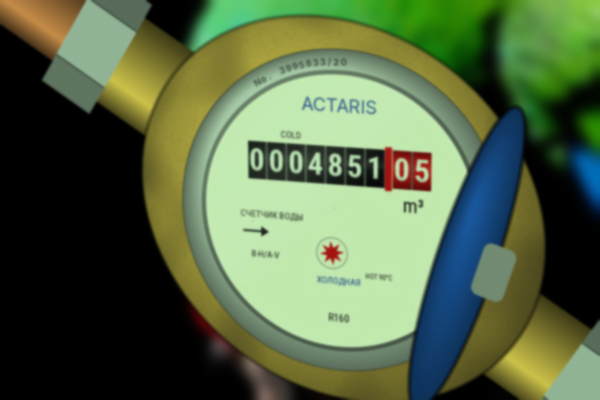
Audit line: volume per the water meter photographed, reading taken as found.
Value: 4851.05 m³
